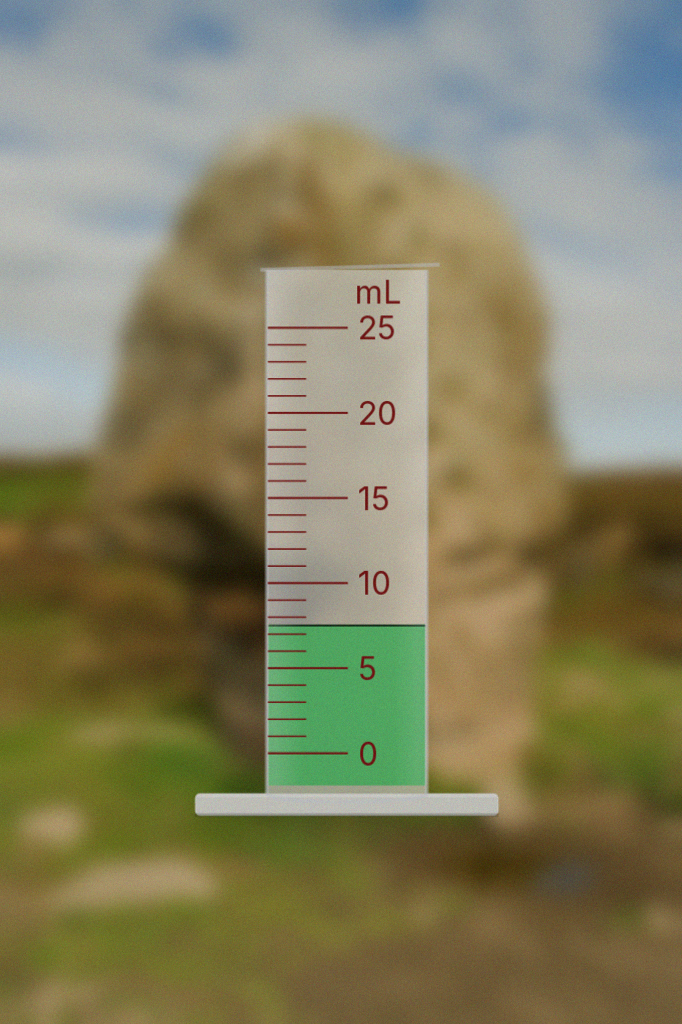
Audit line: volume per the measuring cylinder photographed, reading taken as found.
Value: 7.5 mL
